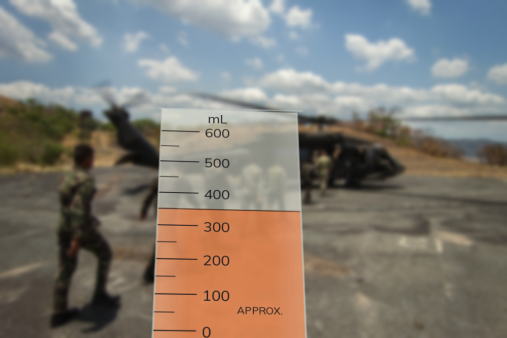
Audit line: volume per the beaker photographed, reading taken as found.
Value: 350 mL
